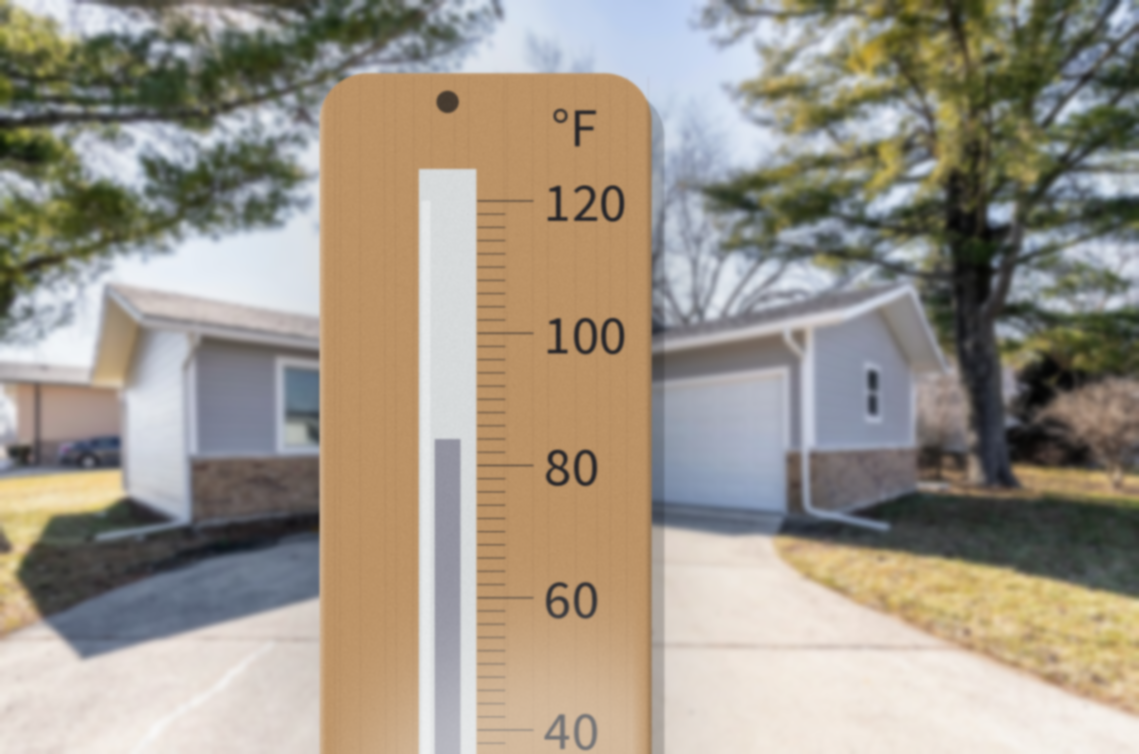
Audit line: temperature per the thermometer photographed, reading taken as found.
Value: 84 °F
